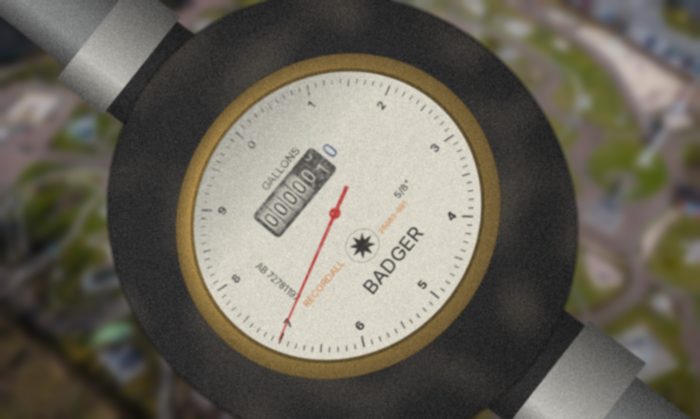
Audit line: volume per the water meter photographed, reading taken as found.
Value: 7.0 gal
